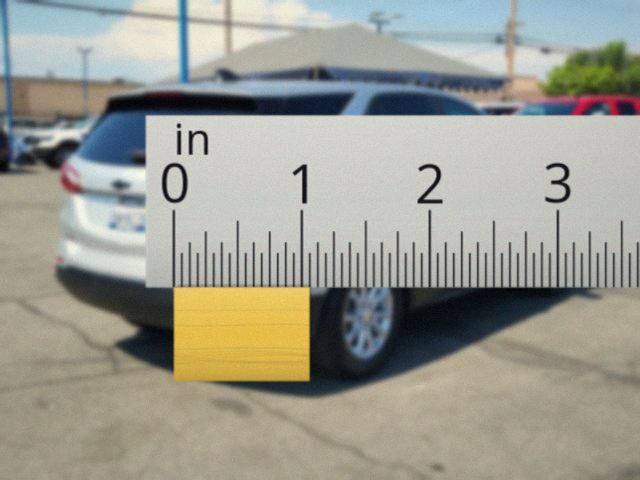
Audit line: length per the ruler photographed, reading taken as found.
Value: 1.0625 in
